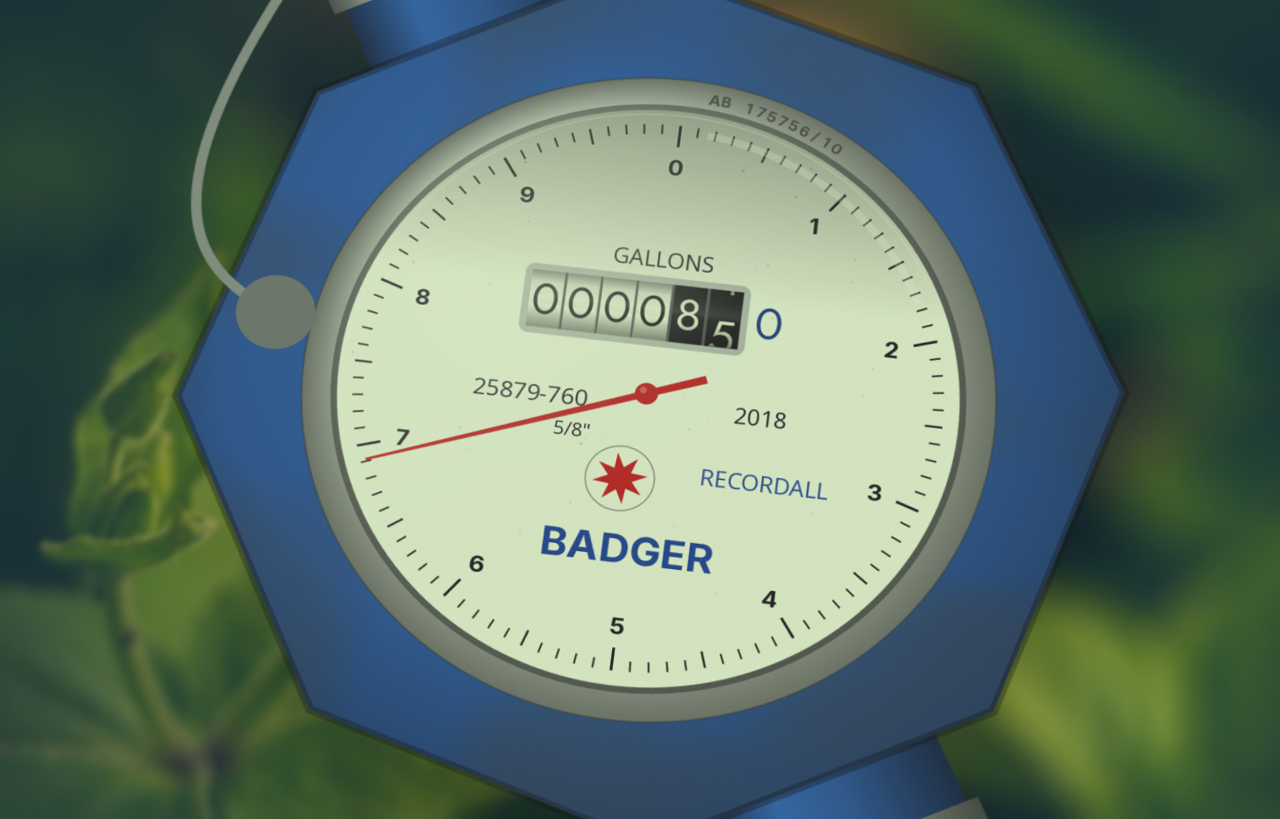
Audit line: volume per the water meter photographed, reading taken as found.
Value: 846.9 gal
